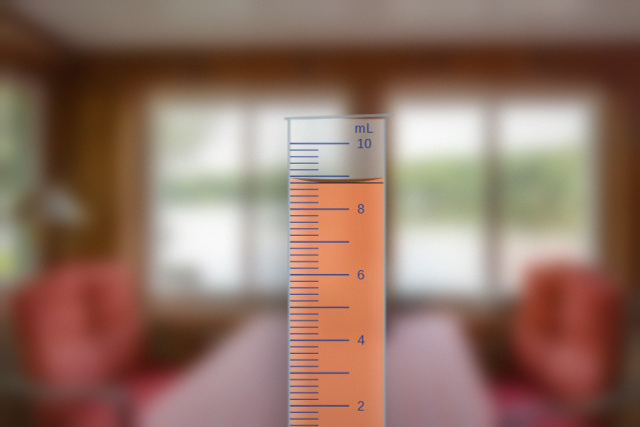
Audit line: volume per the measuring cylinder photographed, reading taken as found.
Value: 8.8 mL
